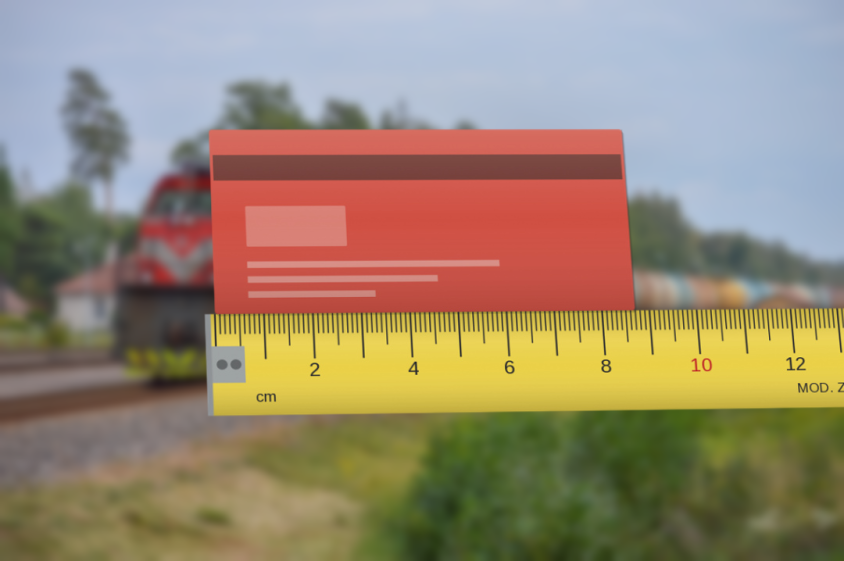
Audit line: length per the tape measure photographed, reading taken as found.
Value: 8.7 cm
